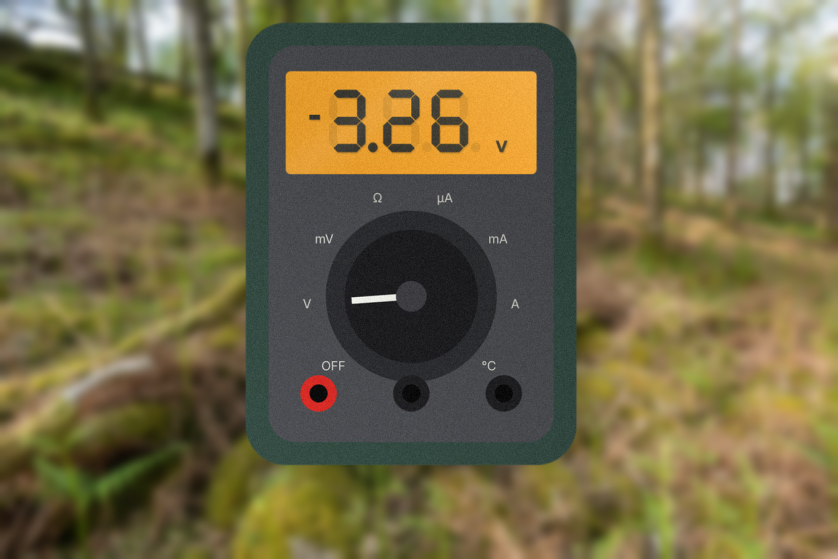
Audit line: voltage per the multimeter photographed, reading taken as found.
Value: -3.26 V
